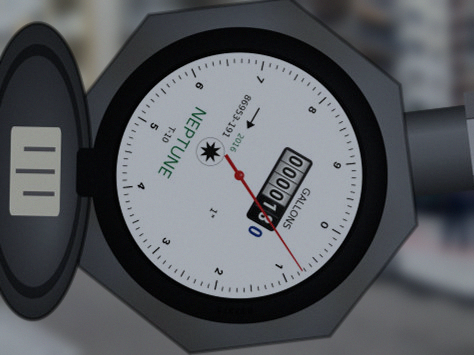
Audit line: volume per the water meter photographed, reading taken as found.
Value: 180.7 gal
